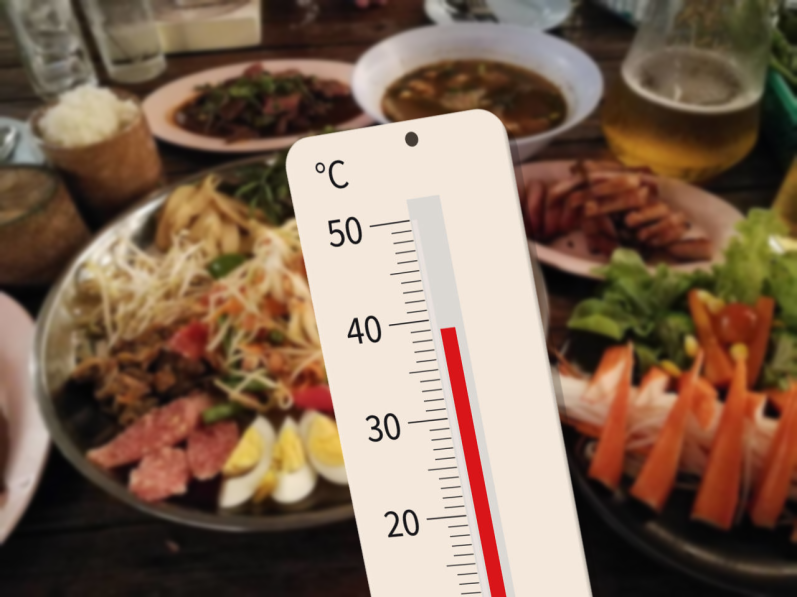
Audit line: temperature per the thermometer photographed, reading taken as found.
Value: 39 °C
